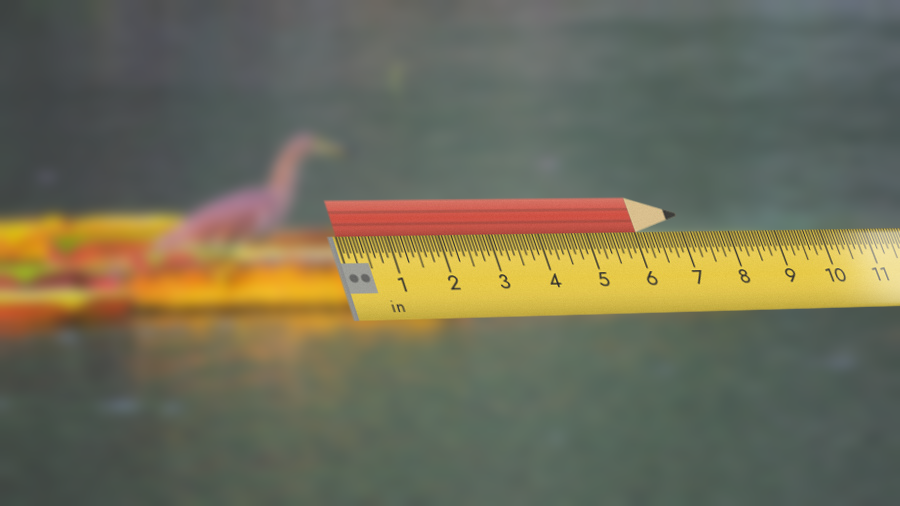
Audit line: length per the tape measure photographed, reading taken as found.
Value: 7 in
